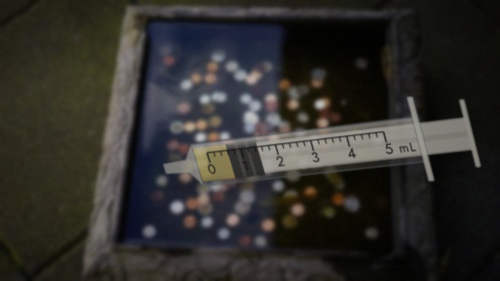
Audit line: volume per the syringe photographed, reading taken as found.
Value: 0.6 mL
